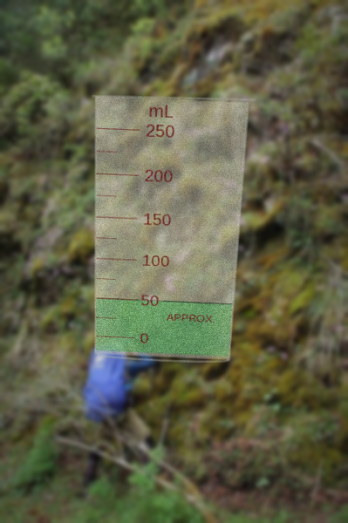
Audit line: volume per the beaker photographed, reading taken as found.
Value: 50 mL
